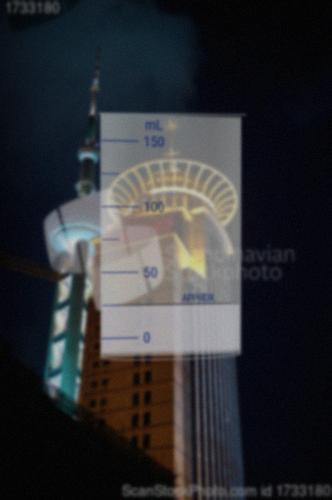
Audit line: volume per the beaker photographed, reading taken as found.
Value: 25 mL
